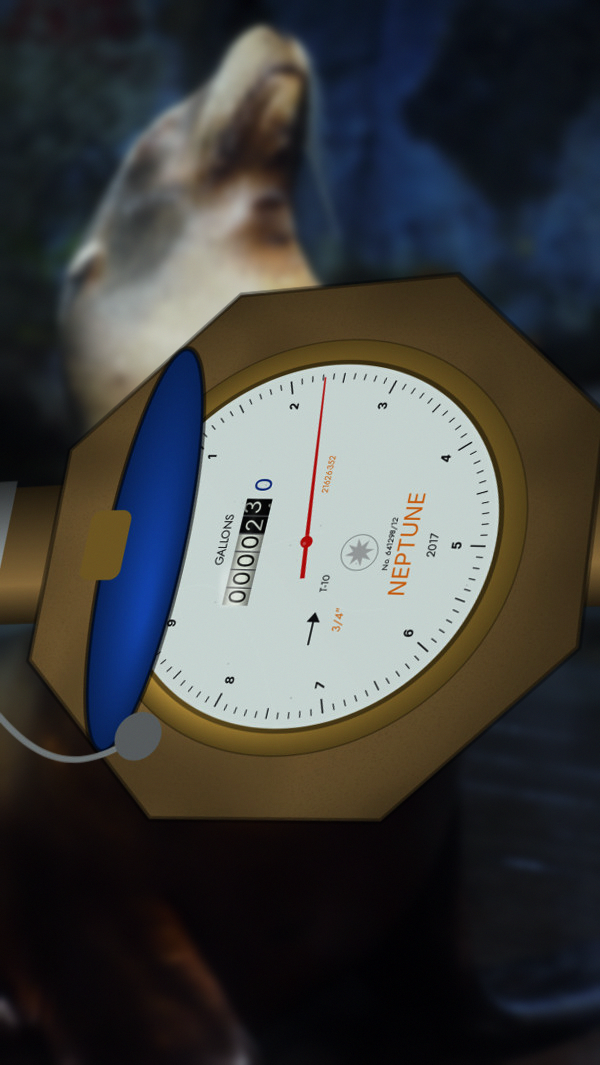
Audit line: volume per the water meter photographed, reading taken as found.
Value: 232.3 gal
